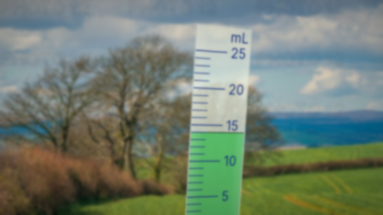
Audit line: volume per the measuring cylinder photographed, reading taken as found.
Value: 14 mL
